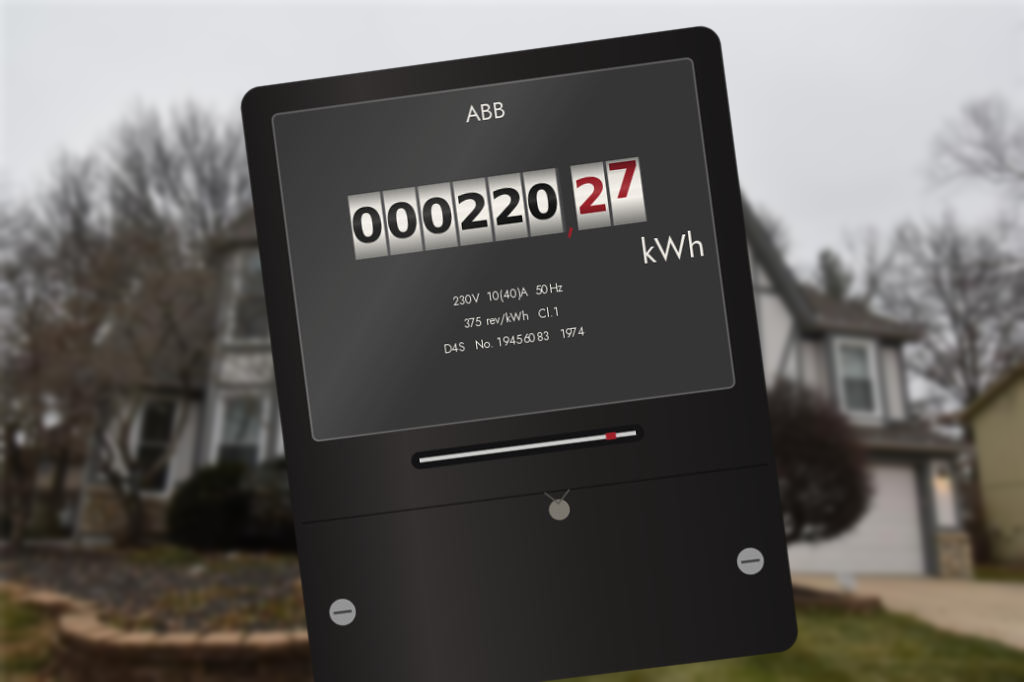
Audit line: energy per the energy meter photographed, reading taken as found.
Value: 220.27 kWh
